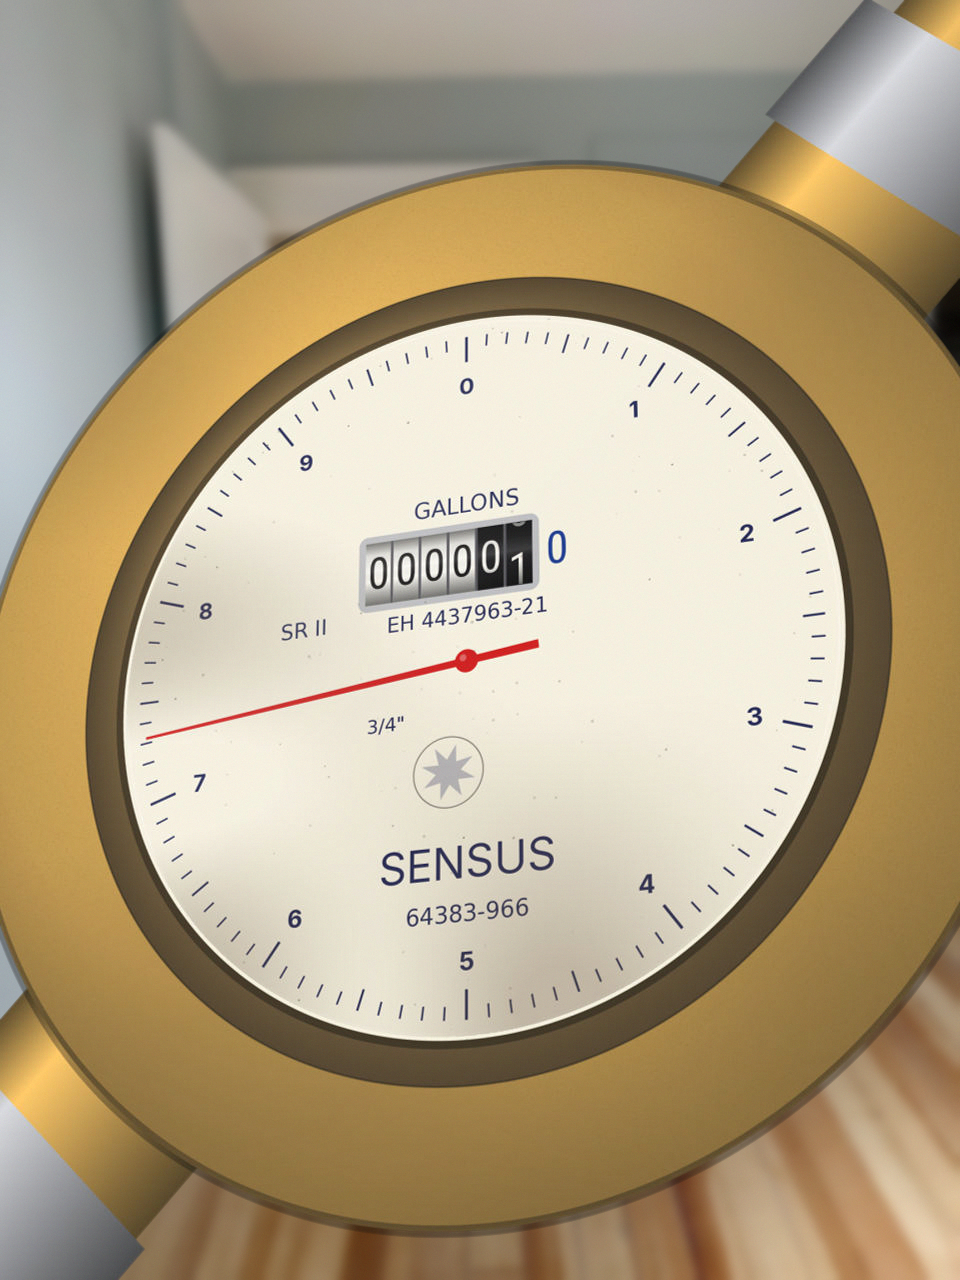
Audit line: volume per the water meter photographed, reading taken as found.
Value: 7.3 gal
